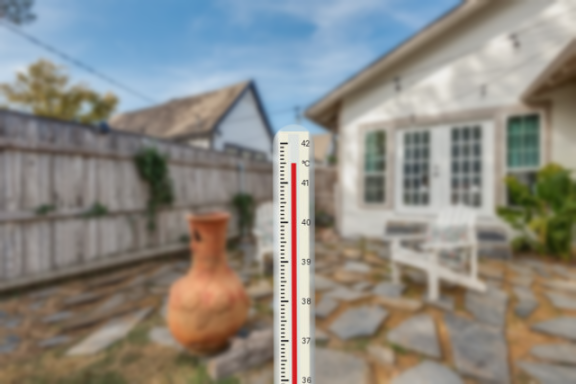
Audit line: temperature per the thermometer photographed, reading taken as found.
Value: 41.5 °C
